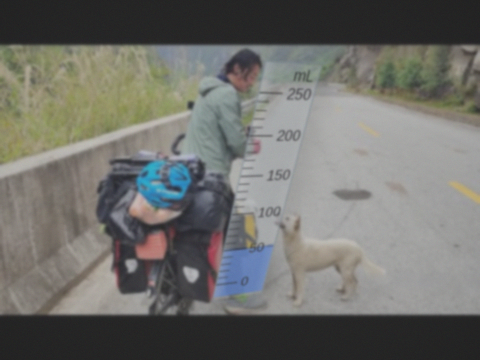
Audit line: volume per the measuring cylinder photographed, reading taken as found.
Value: 50 mL
